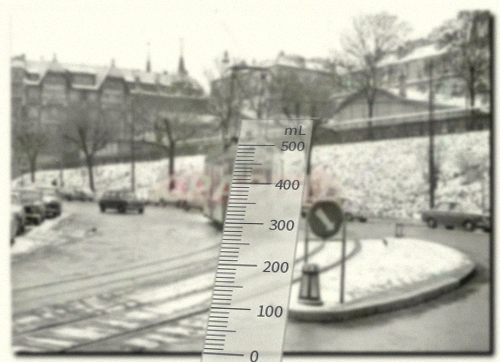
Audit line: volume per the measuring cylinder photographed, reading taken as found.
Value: 400 mL
